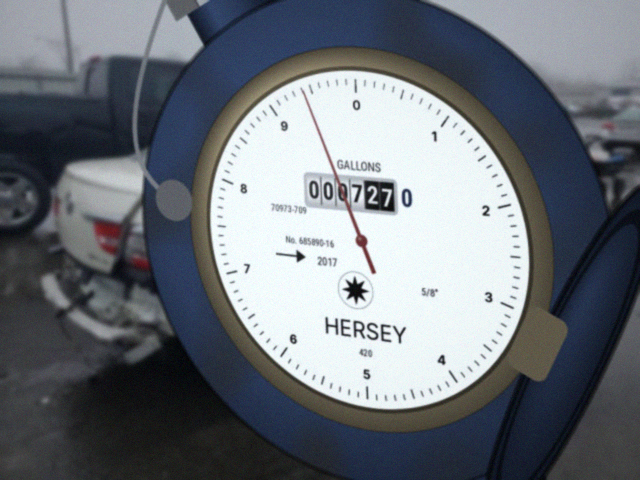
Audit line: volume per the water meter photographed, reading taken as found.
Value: 7269.4 gal
